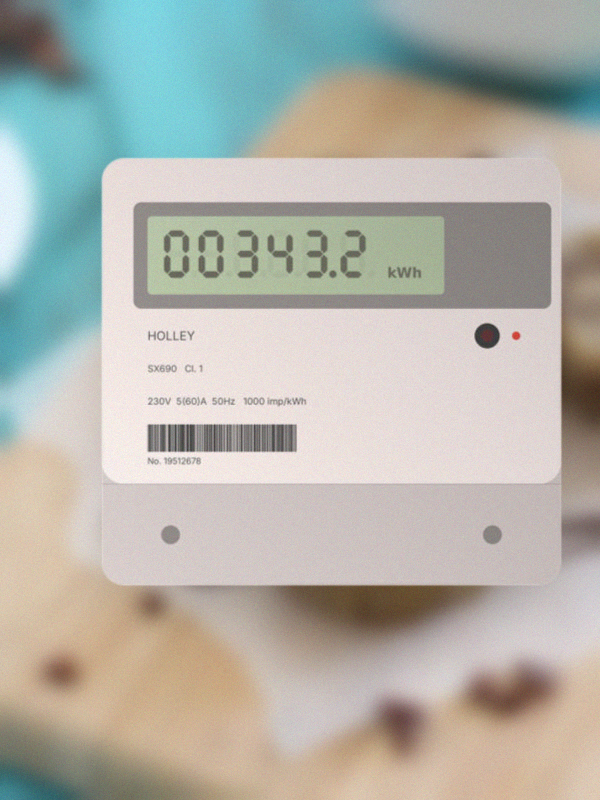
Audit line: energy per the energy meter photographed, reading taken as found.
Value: 343.2 kWh
